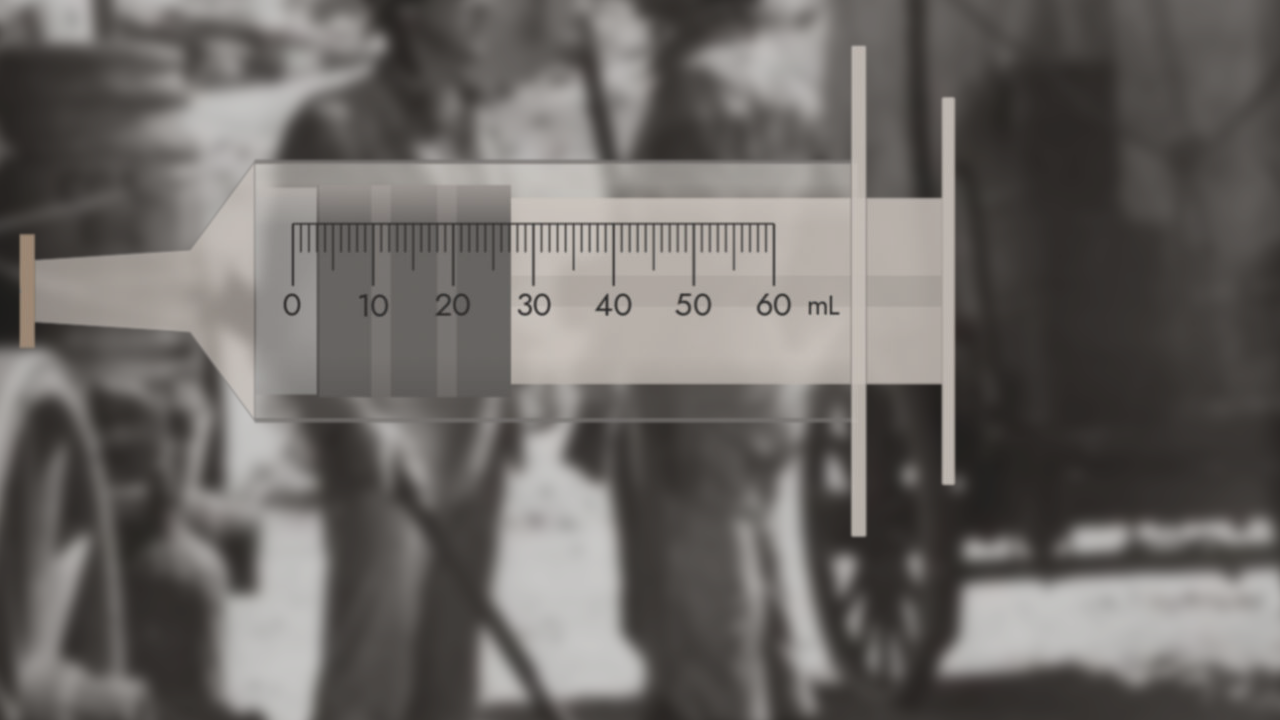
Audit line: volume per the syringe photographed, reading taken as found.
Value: 3 mL
